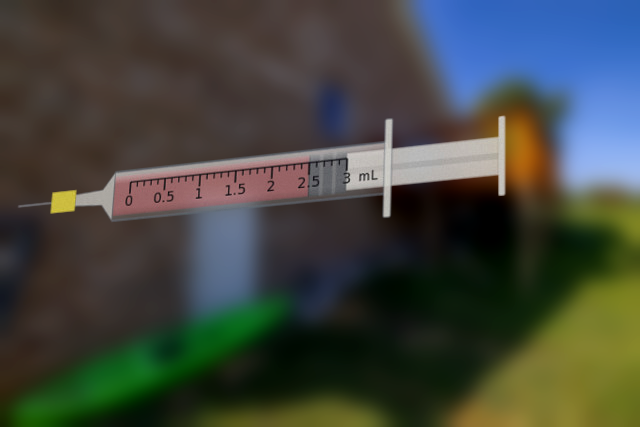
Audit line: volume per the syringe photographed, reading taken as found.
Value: 2.5 mL
